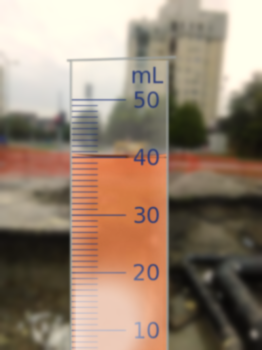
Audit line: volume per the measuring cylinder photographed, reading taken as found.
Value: 40 mL
